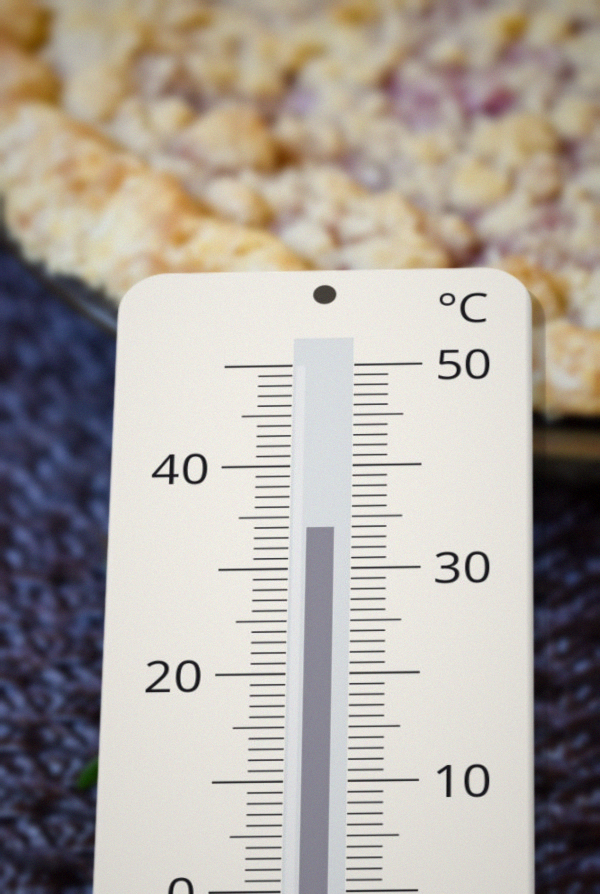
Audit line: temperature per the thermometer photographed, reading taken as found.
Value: 34 °C
